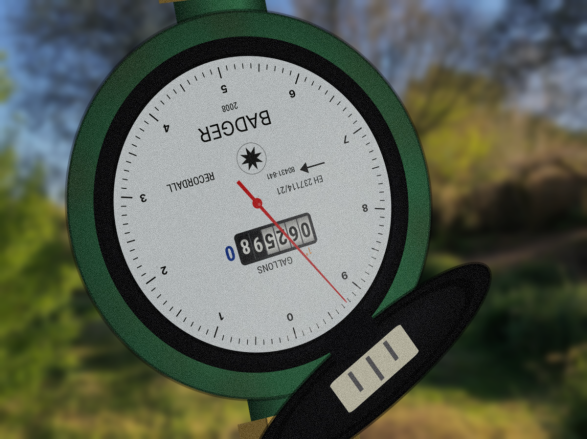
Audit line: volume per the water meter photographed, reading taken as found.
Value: 625979.2 gal
